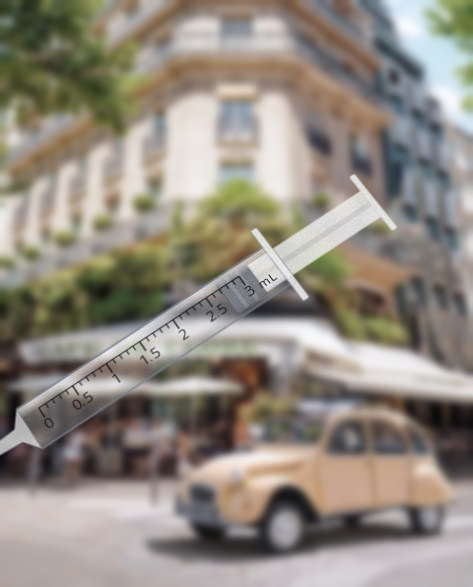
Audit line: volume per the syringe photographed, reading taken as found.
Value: 2.7 mL
